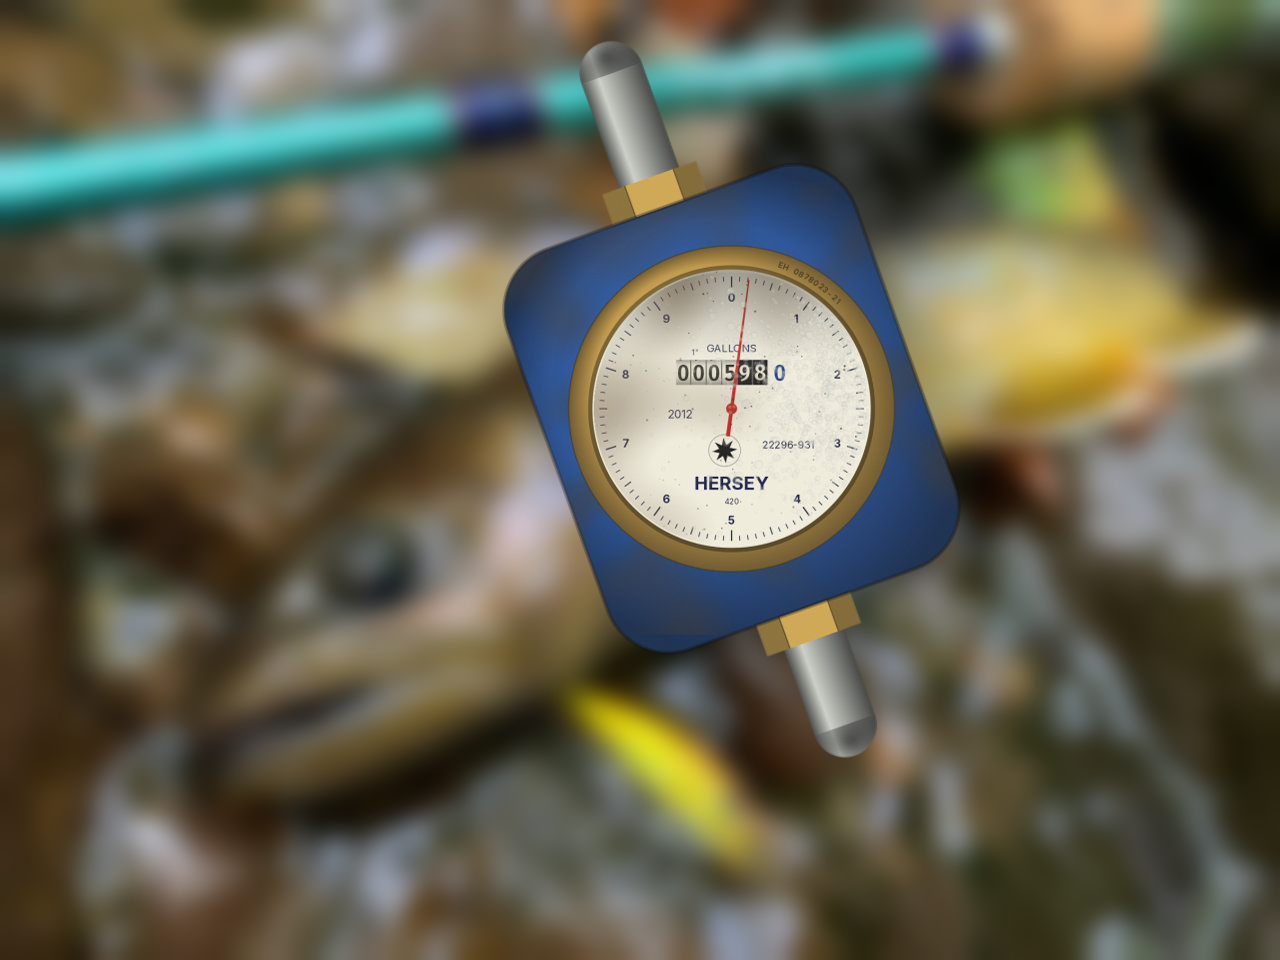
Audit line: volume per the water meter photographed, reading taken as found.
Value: 5980.2 gal
